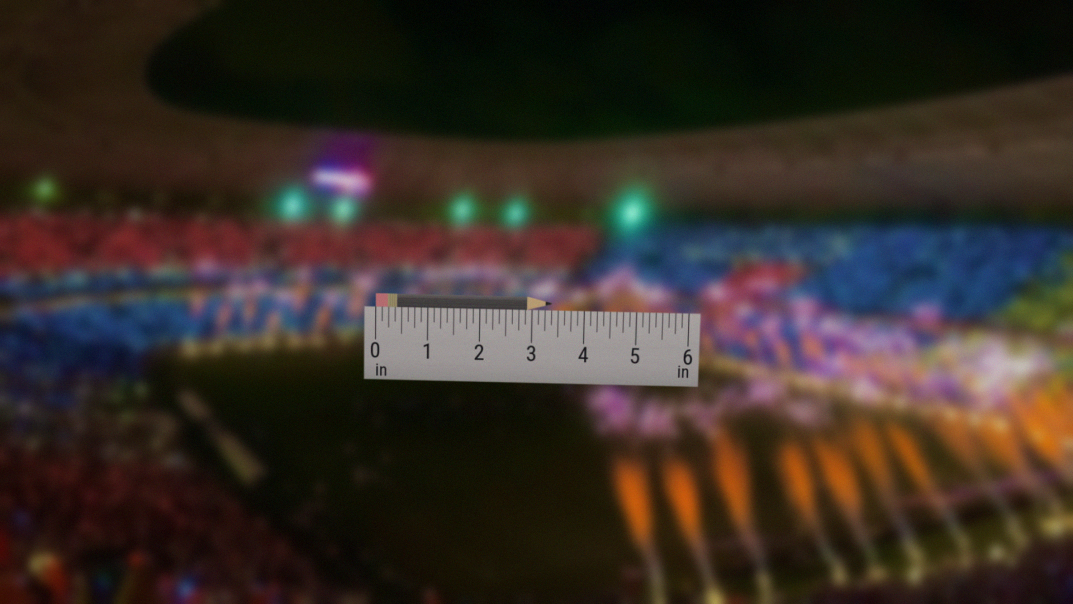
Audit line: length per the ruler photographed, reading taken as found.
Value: 3.375 in
